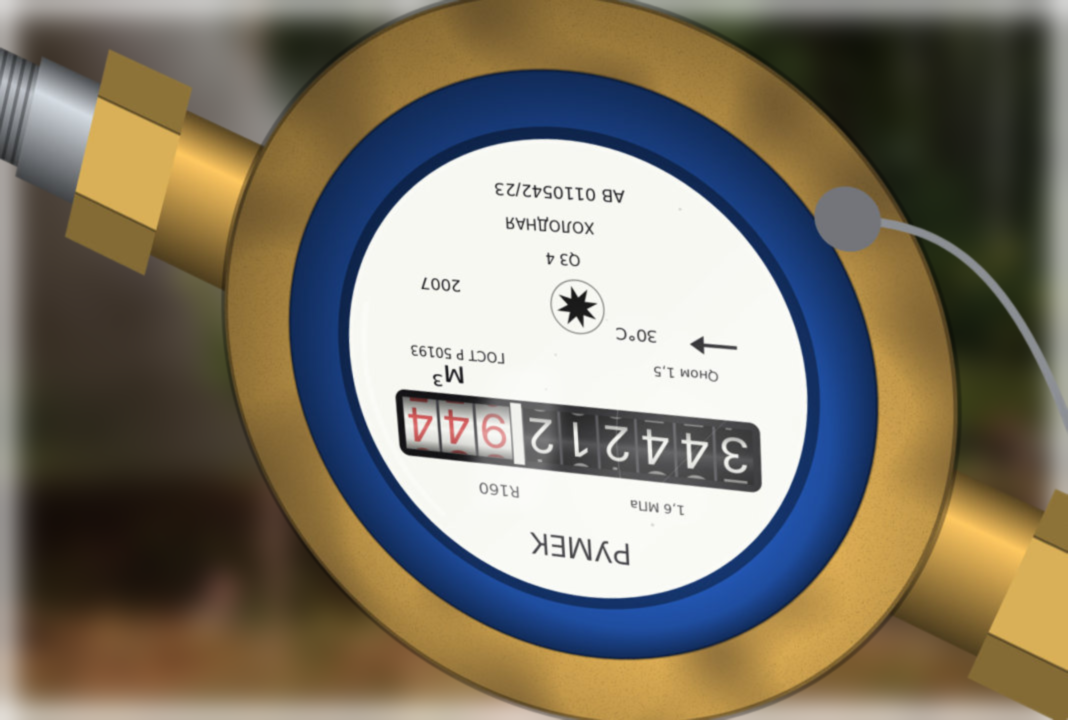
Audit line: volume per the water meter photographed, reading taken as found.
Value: 344212.944 m³
